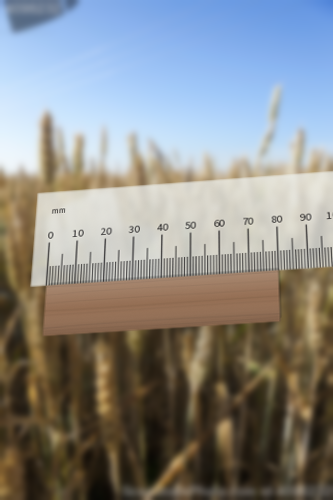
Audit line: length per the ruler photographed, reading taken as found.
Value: 80 mm
